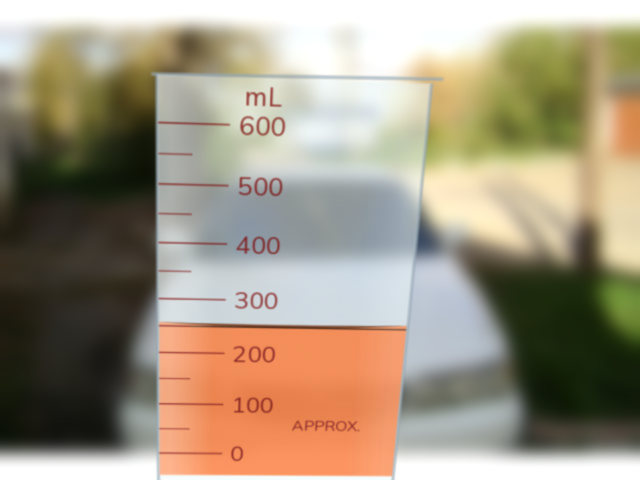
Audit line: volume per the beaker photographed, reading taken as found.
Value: 250 mL
